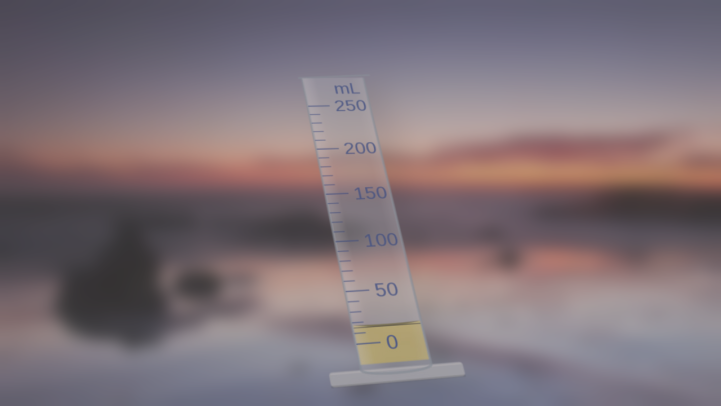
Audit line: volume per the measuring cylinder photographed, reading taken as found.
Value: 15 mL
